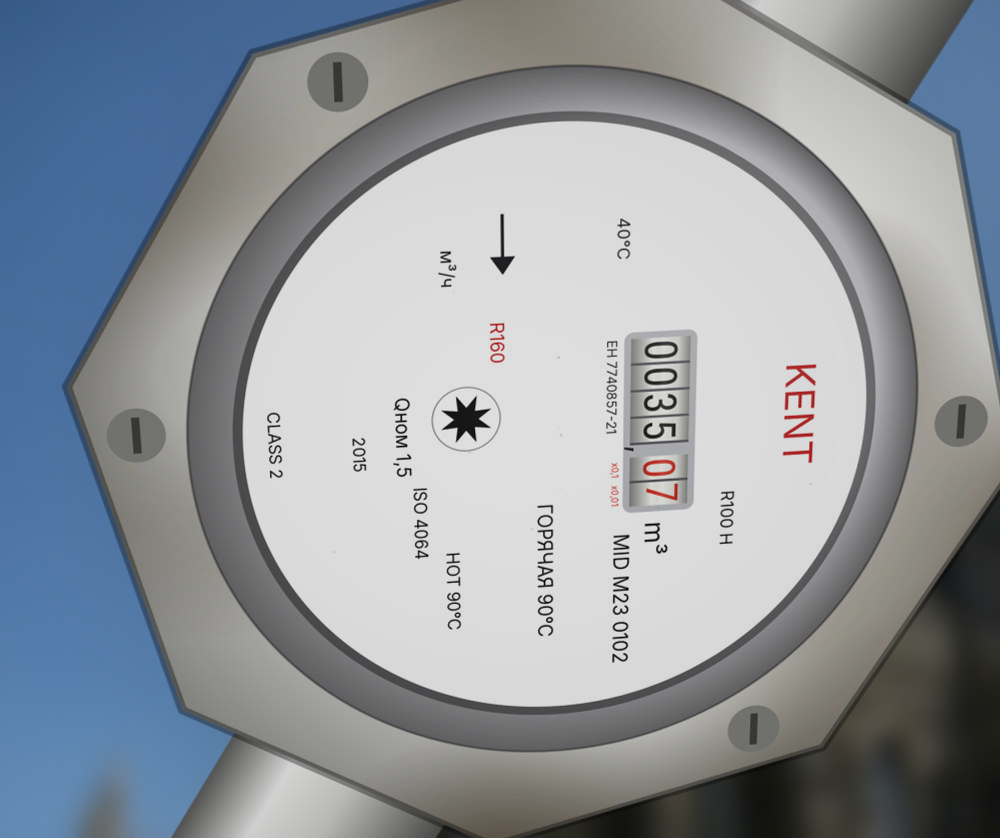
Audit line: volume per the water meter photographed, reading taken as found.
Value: 35.07 m³
